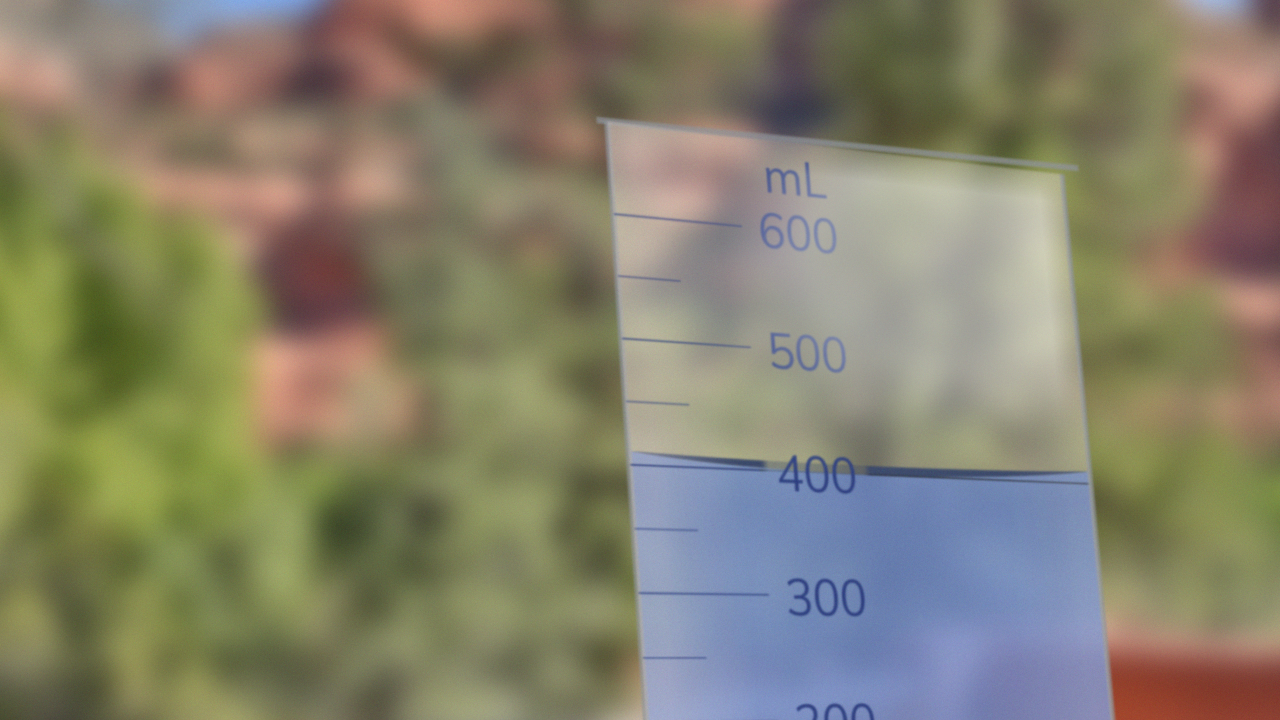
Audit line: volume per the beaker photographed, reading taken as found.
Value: 400 mL
